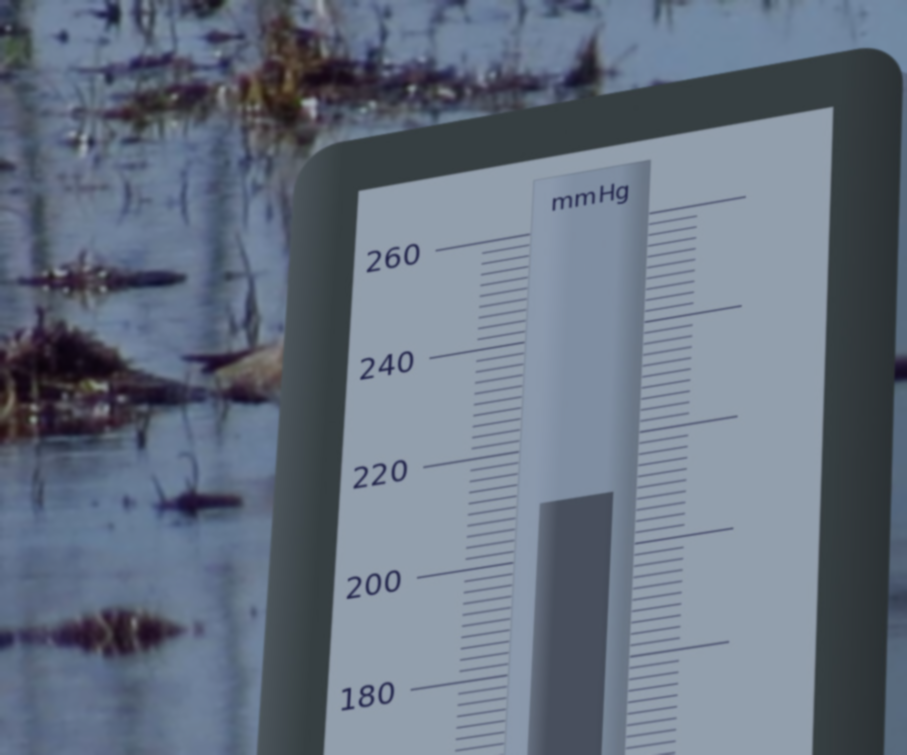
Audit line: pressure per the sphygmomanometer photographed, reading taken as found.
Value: 210 mmHg
